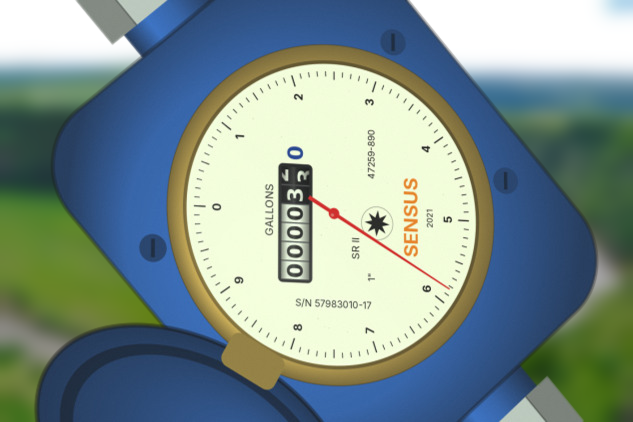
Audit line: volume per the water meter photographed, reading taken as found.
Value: 325.8 gal
